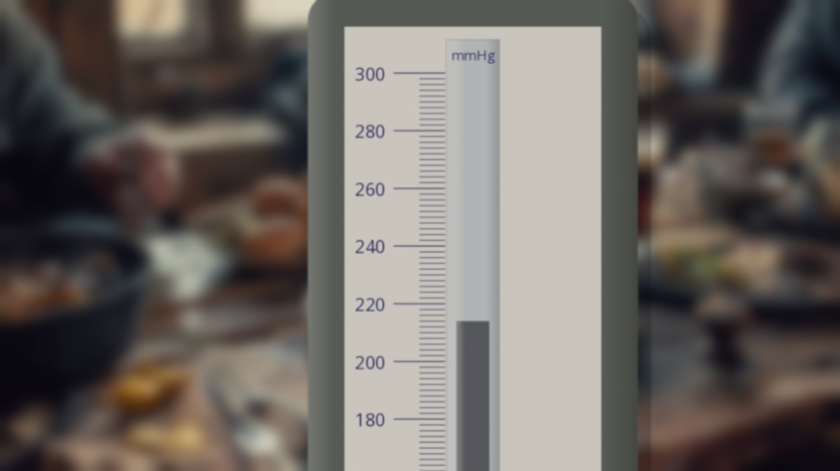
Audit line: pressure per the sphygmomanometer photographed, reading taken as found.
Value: 214 mmHg
